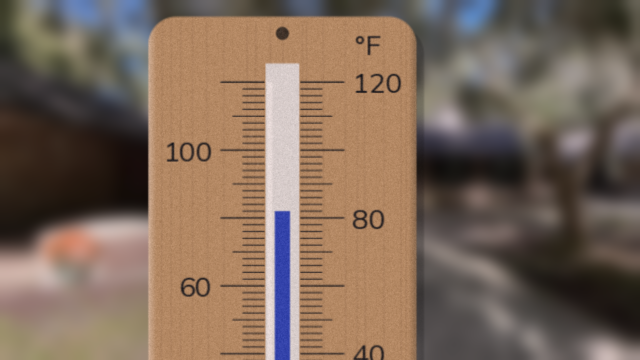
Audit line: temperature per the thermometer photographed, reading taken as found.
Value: 82 °F
